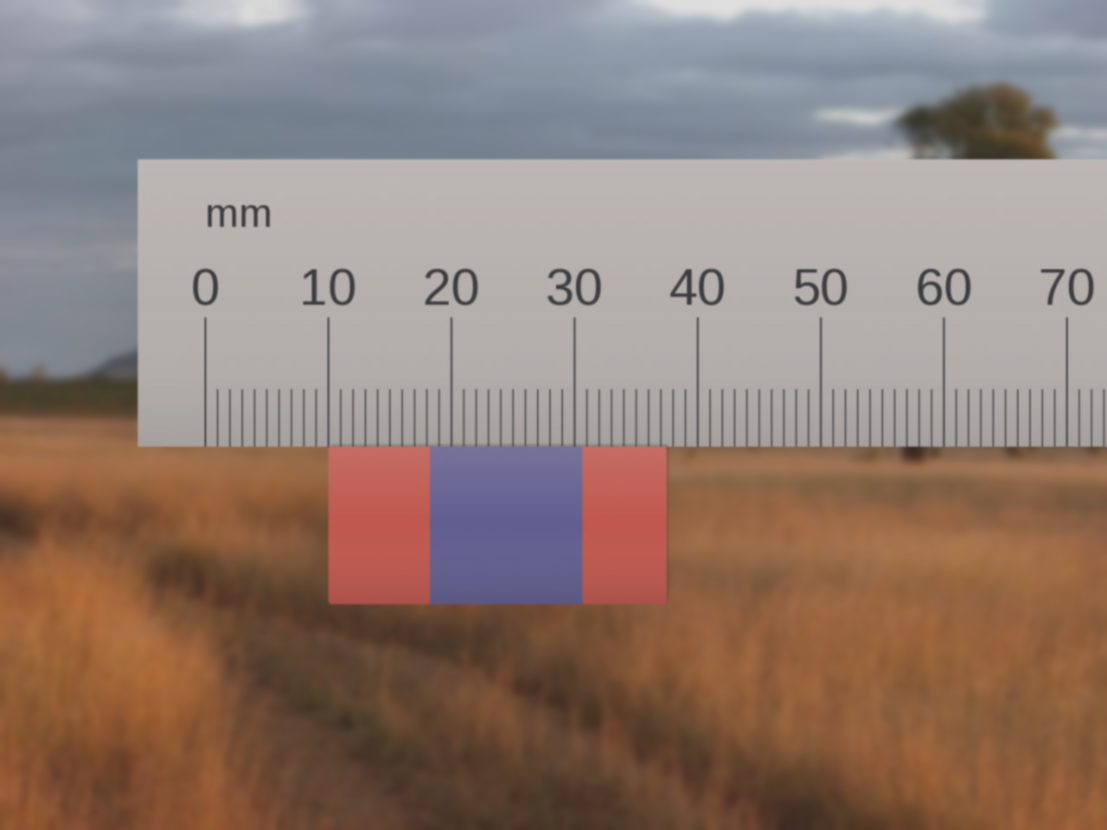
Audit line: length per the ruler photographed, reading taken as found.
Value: 27.5 mm
